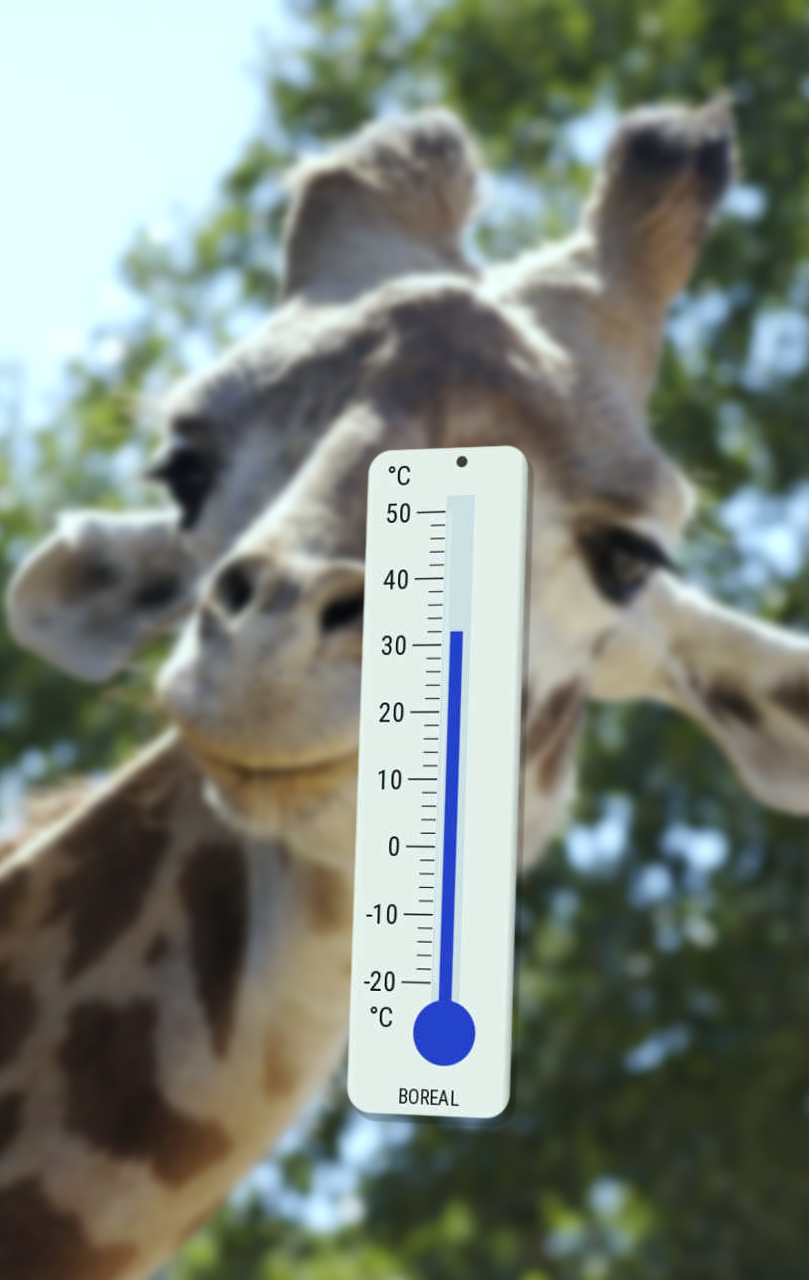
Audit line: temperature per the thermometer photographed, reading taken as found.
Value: 32 °C
